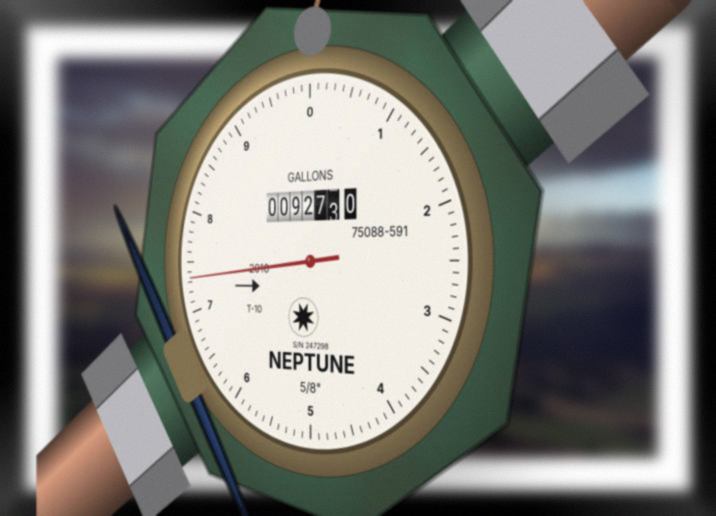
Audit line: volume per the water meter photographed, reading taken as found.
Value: 92727.3 gal
